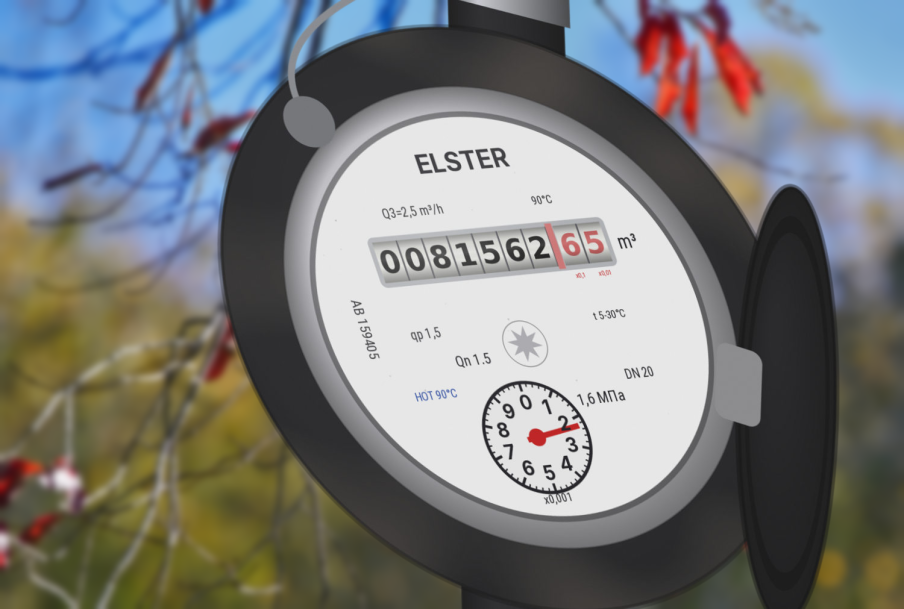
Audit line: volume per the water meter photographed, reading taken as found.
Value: 81562.652 m³
